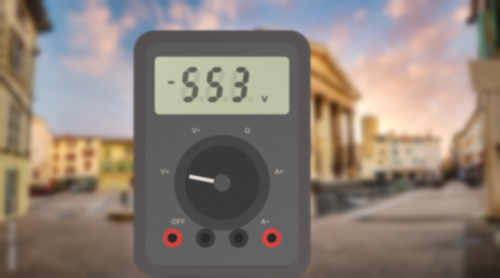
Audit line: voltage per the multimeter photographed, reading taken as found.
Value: -553 V
